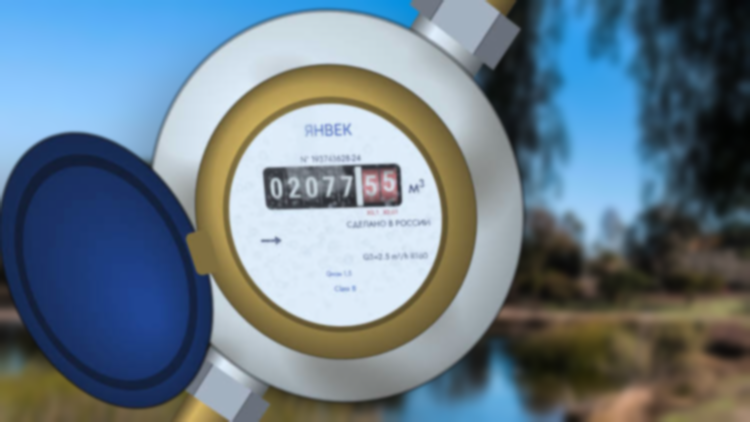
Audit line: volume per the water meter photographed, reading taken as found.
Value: 2077.55 m³
